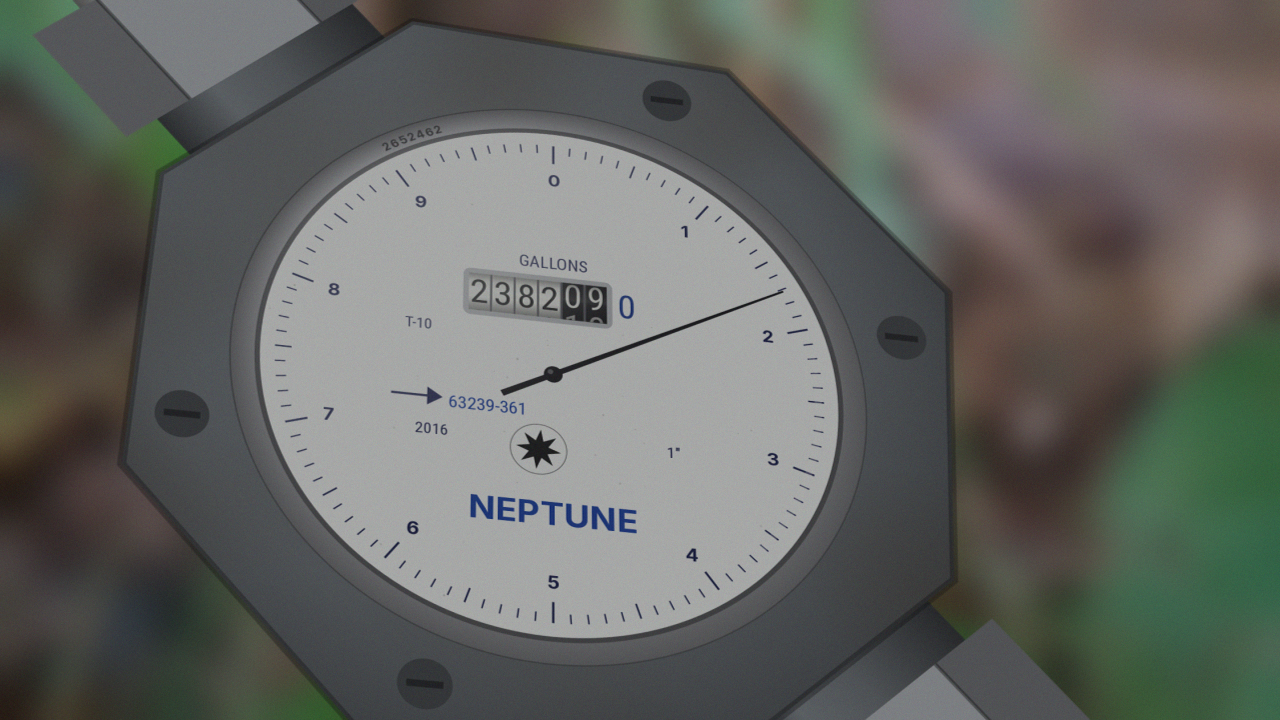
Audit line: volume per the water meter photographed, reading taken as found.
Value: 2382091.7 gal
